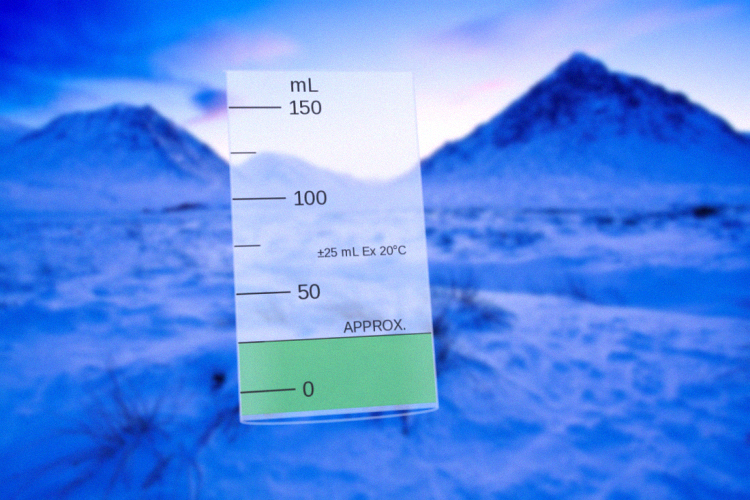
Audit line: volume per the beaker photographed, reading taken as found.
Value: 25 mL
